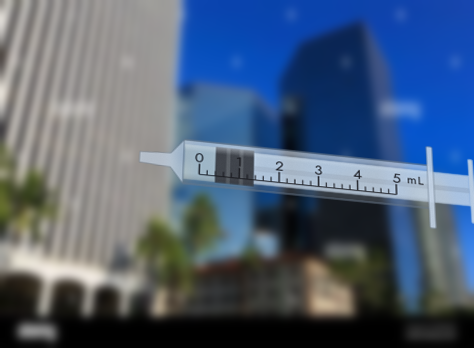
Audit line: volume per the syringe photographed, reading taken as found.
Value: 0.4 mL
